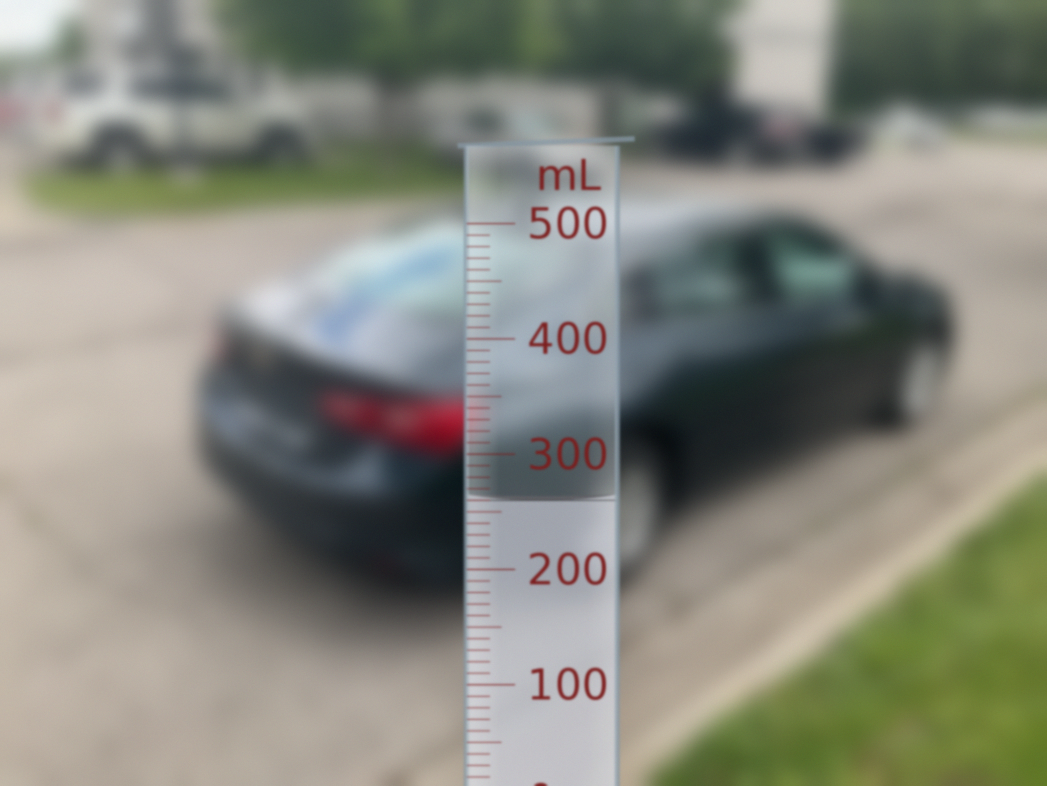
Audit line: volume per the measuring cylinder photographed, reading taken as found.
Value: 260 mL
